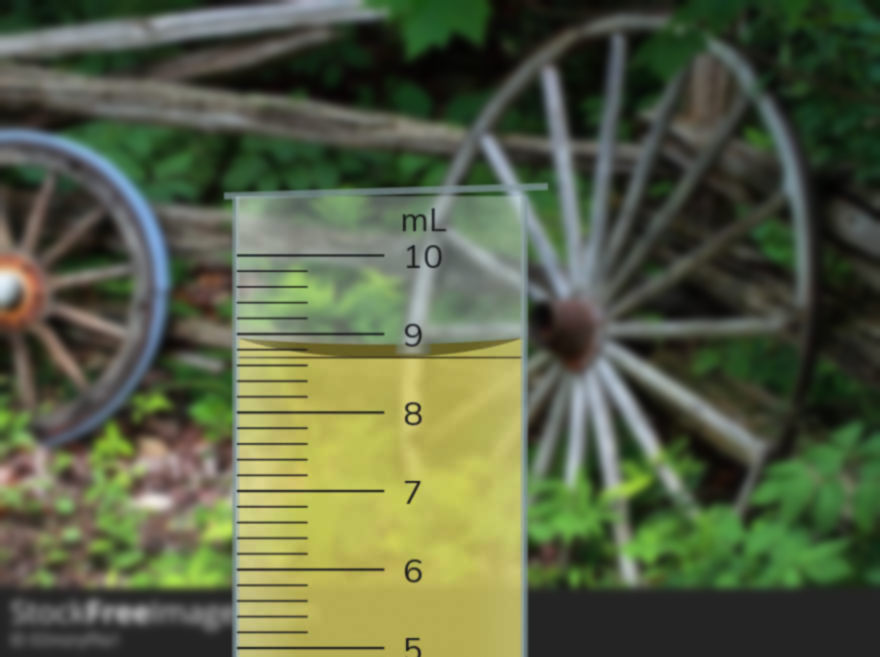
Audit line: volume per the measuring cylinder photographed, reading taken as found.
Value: 8.7 mL
